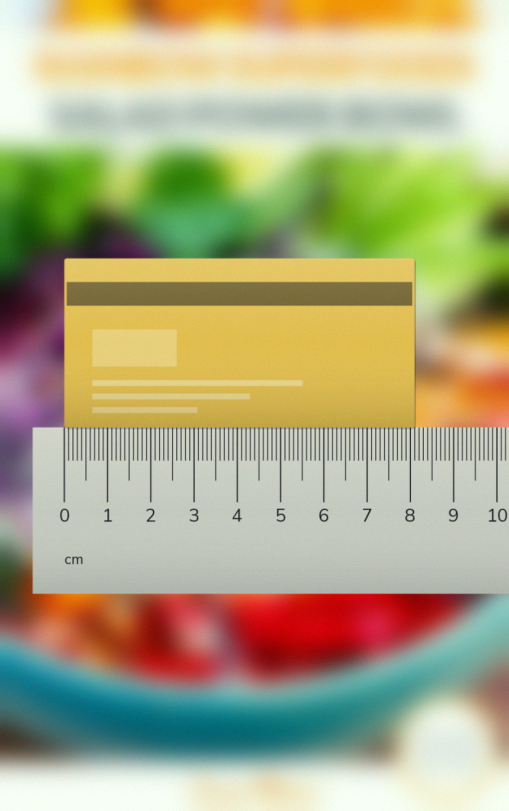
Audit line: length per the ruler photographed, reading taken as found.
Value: 8.1 cm
